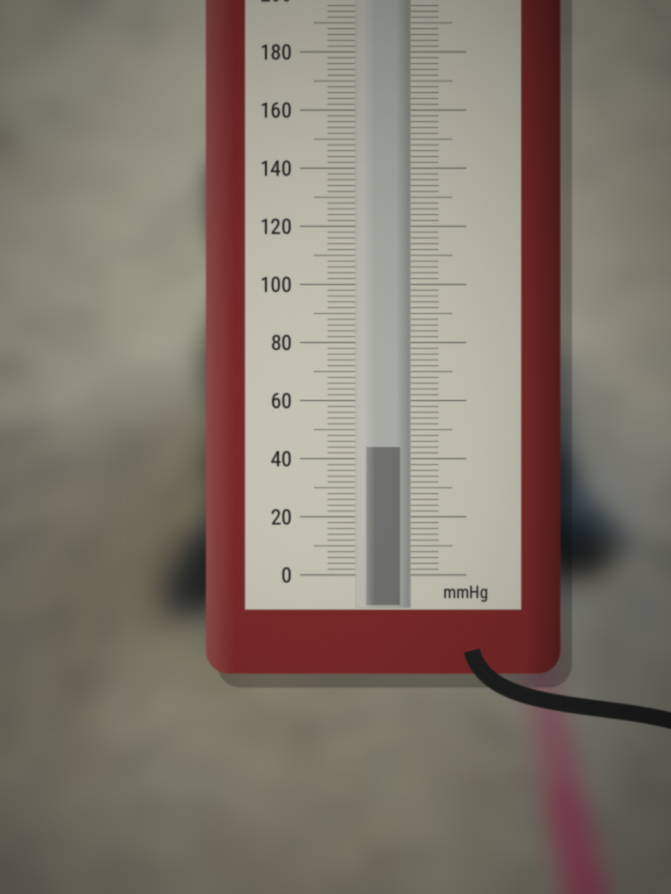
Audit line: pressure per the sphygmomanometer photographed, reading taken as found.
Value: 44 mmHg
